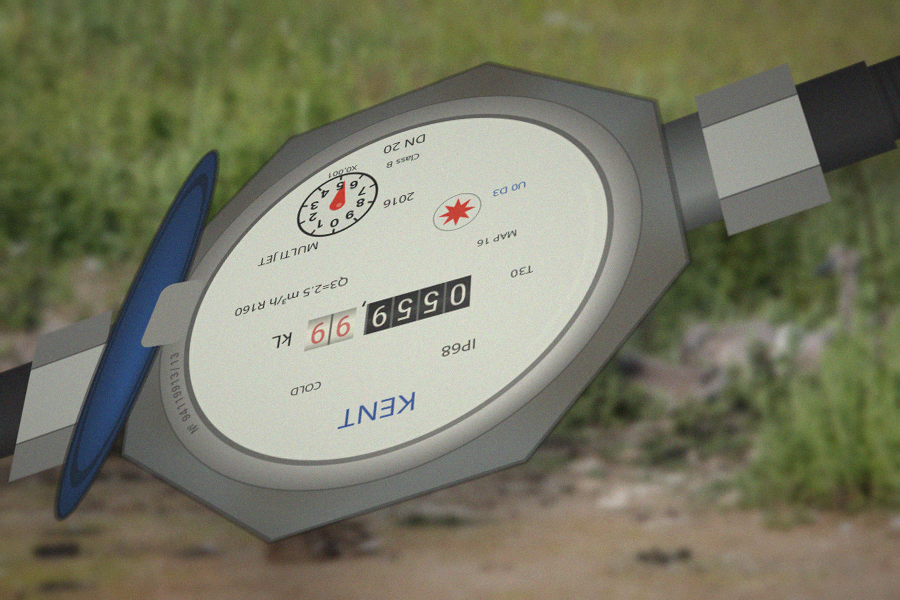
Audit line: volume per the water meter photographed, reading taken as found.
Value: 559.995 kL
